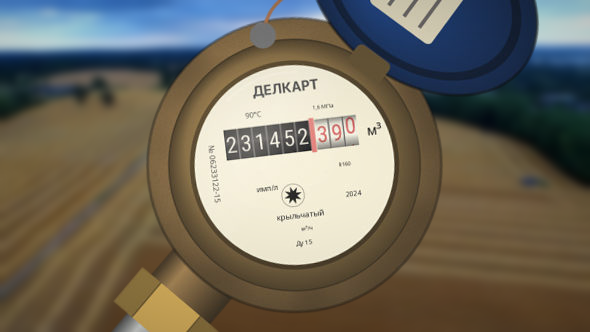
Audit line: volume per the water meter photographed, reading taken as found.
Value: 231452.390 m³
